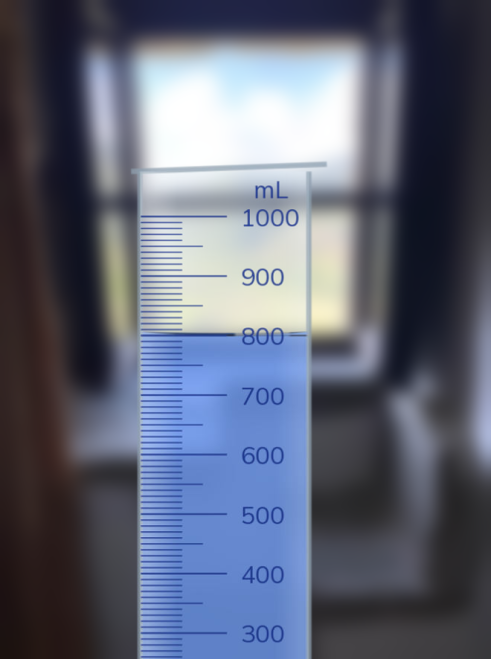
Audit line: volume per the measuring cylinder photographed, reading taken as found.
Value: 800 mL
